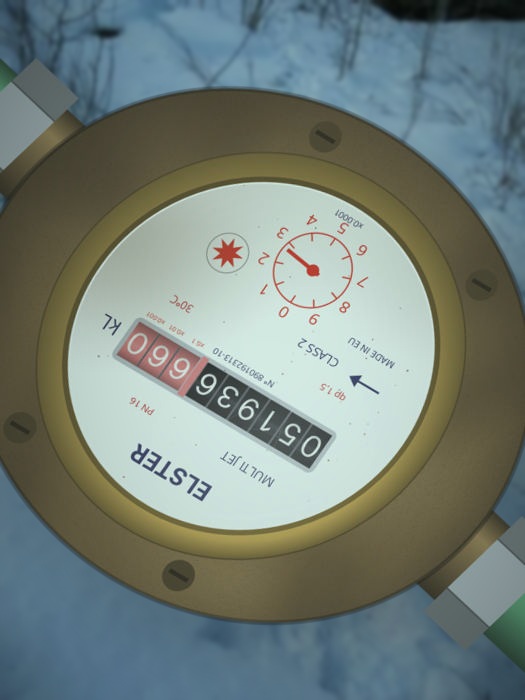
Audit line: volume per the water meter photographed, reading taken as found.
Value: 51936.6602 kL
